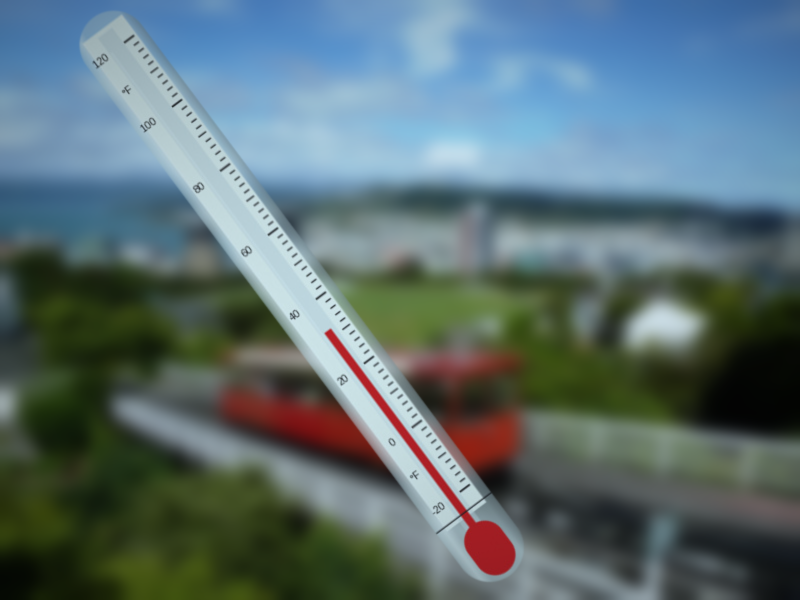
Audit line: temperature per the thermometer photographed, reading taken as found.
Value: 32 °F
